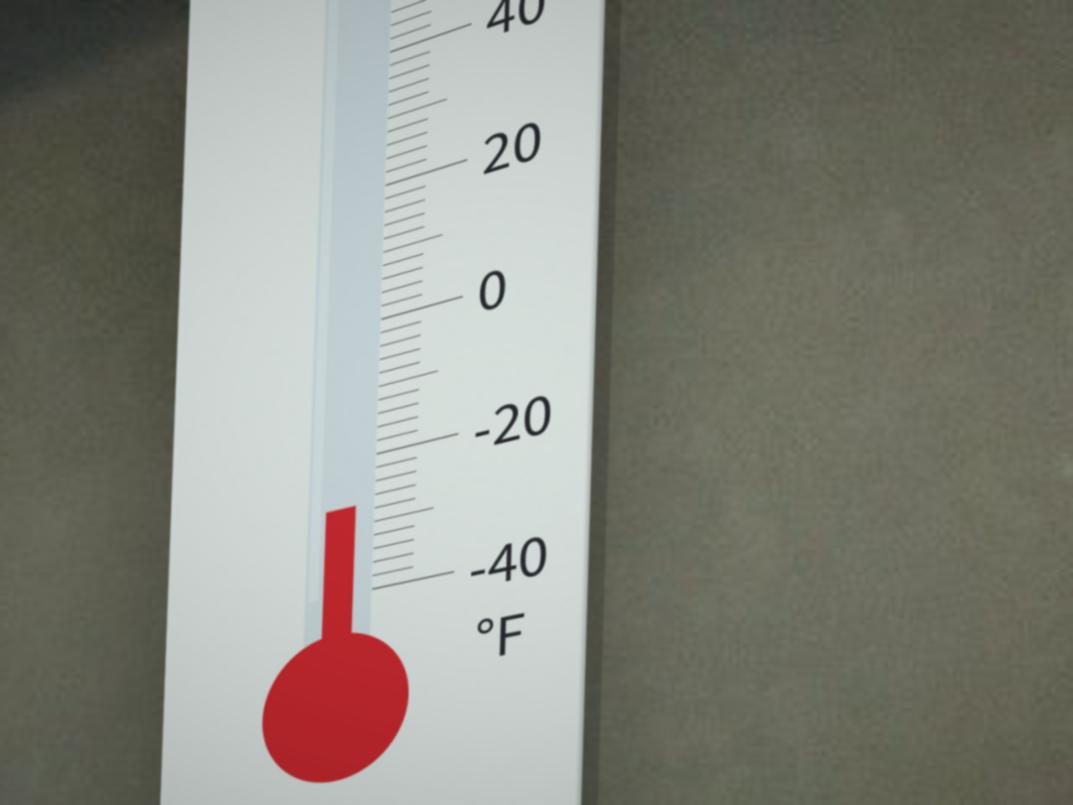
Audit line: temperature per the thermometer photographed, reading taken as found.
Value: -27 °F
